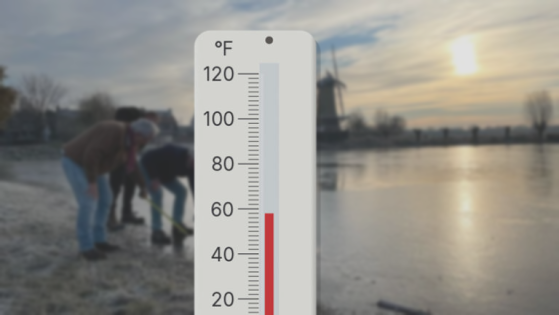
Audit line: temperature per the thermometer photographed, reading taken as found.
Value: 58 °F
